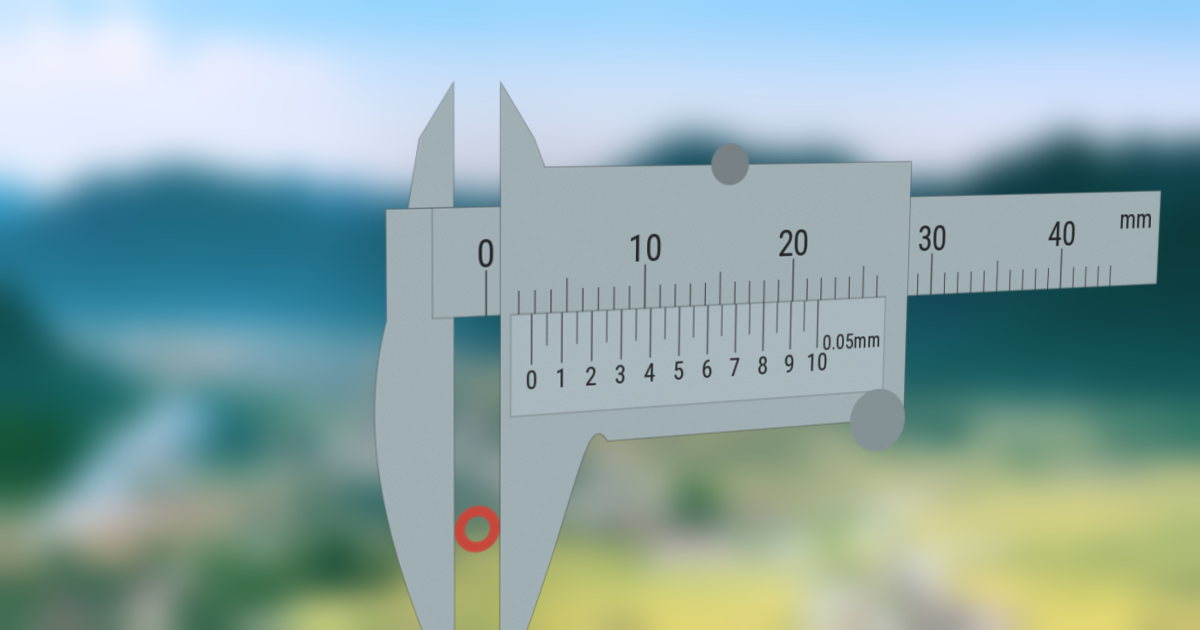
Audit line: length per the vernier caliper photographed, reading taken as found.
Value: 2.8 mm
